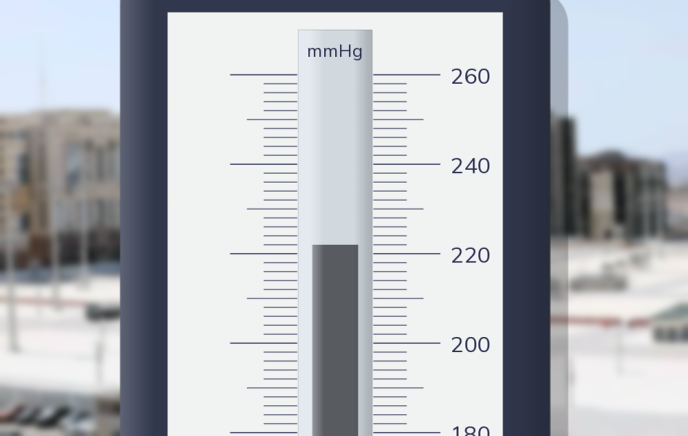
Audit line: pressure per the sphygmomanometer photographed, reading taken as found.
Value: 222 mmHg
